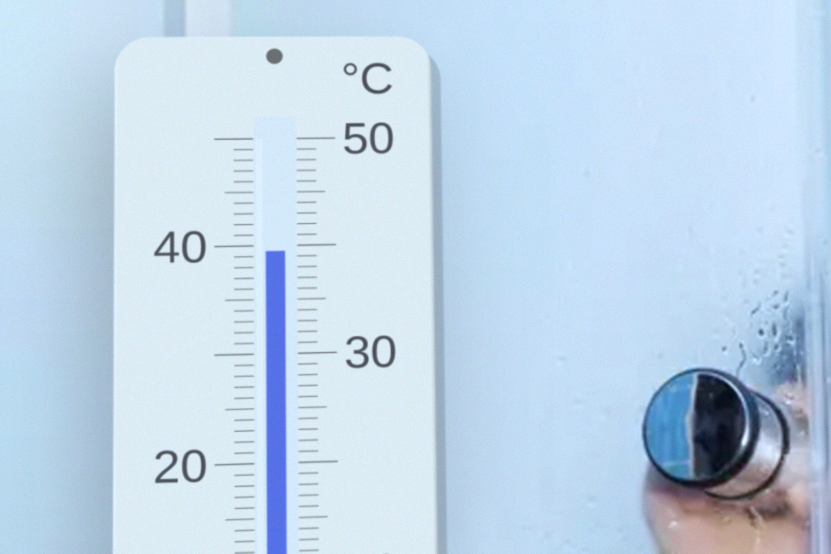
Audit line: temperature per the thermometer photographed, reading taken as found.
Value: 39.5 °C
